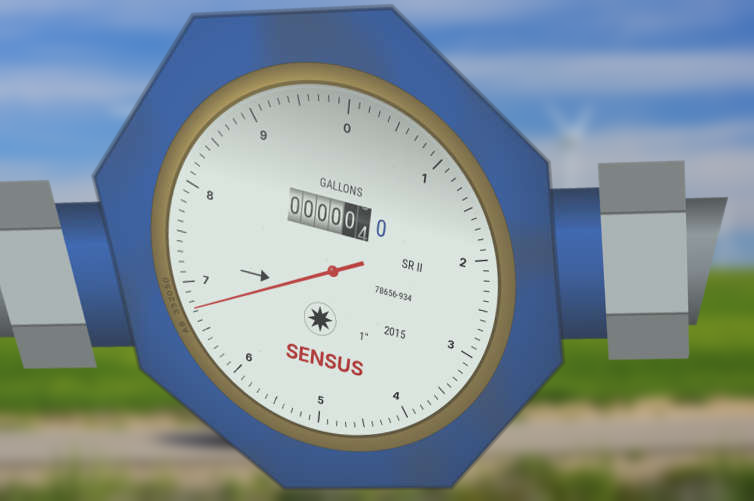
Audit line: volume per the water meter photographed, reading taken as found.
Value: 36.7 gal
